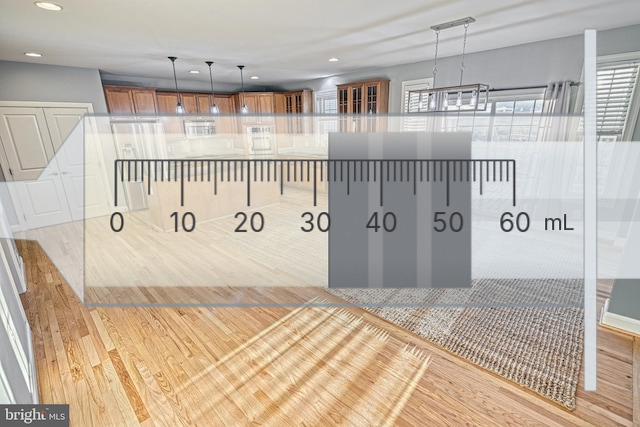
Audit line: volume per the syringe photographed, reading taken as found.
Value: 32 mL
